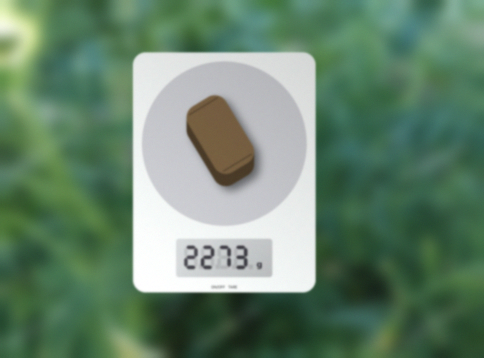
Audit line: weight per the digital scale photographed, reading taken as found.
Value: 2273 g
